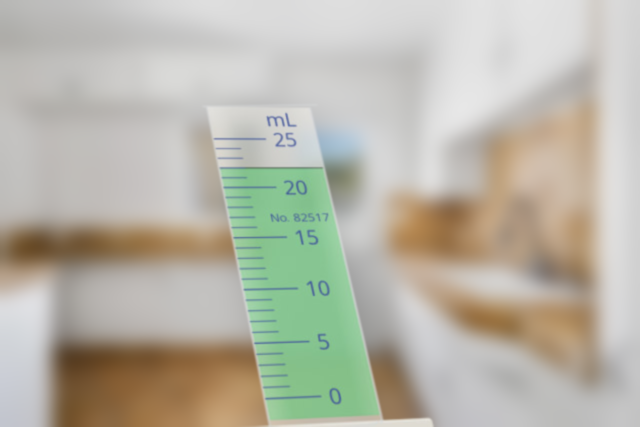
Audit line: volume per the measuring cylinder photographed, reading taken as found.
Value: 22 mL
